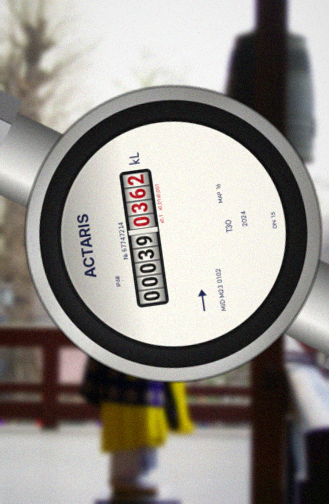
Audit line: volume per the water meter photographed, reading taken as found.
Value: 39.0362 kL
